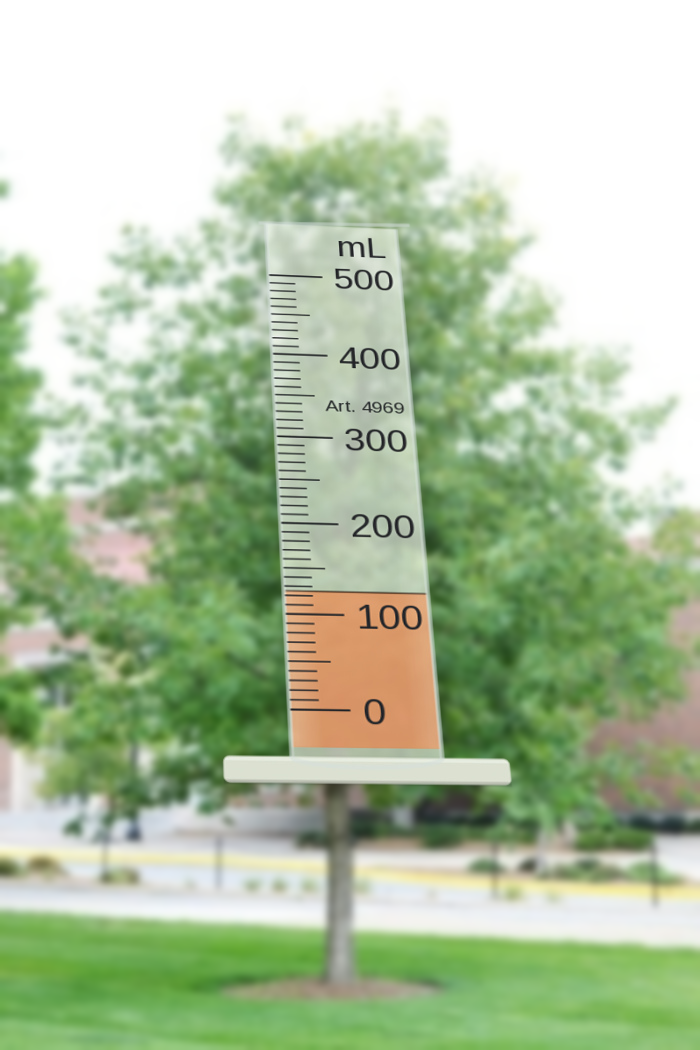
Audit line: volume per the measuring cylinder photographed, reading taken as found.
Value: 125 mL
